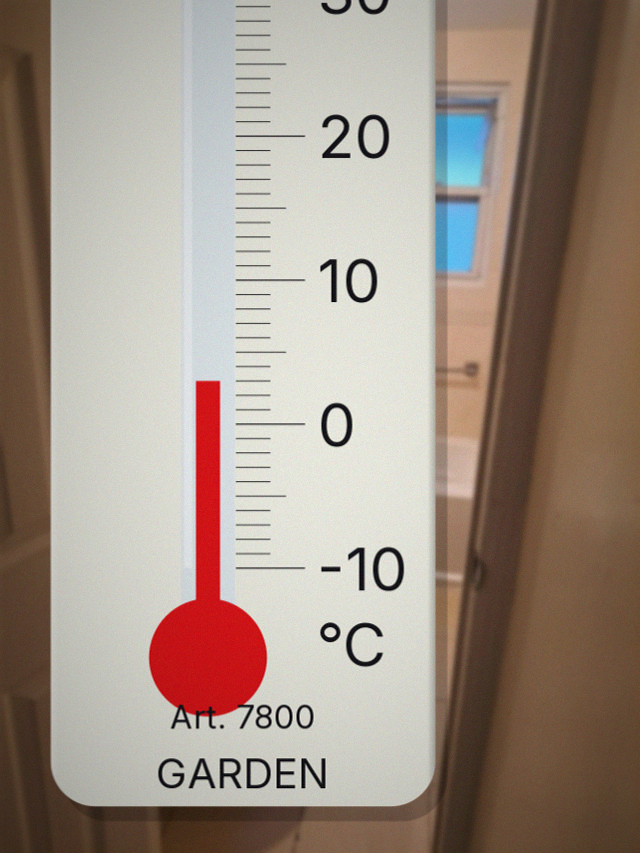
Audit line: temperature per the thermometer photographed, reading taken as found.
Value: 3 °C
